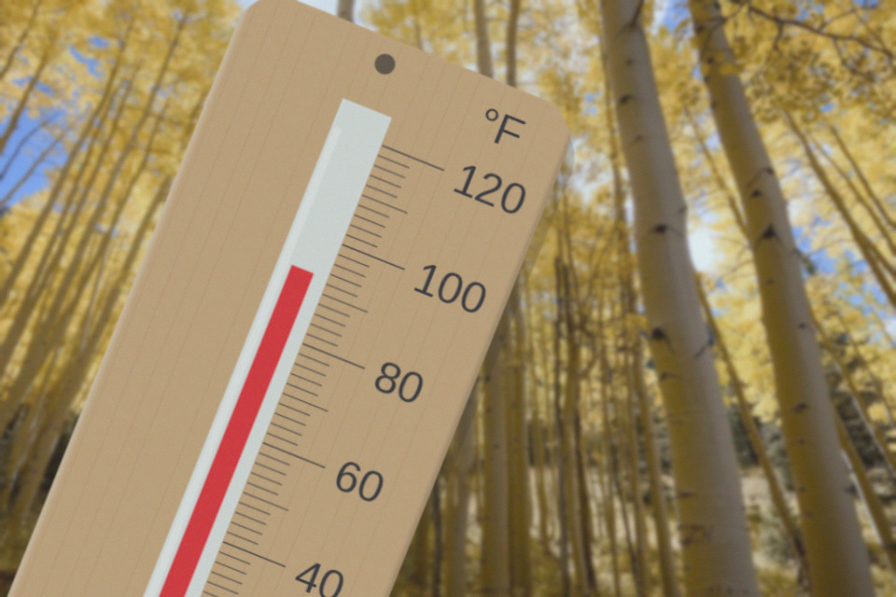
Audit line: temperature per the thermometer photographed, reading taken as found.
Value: 93 °F
